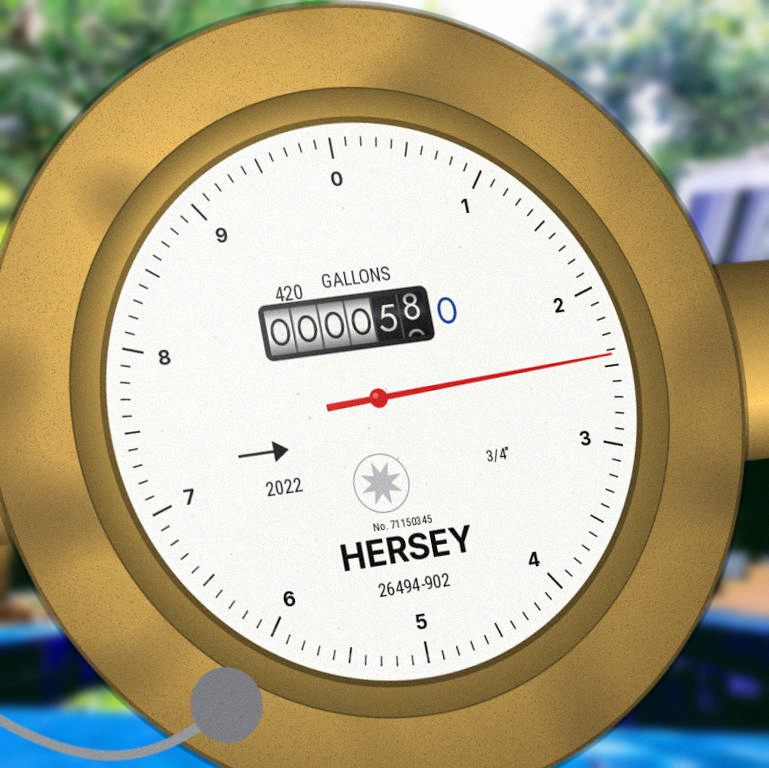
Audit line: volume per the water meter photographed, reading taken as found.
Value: 582.4 gal
